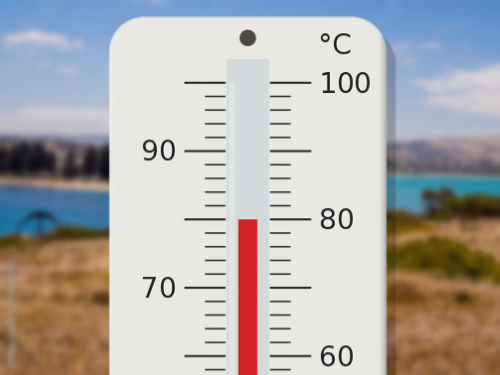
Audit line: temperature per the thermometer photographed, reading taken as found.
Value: 80 °C
